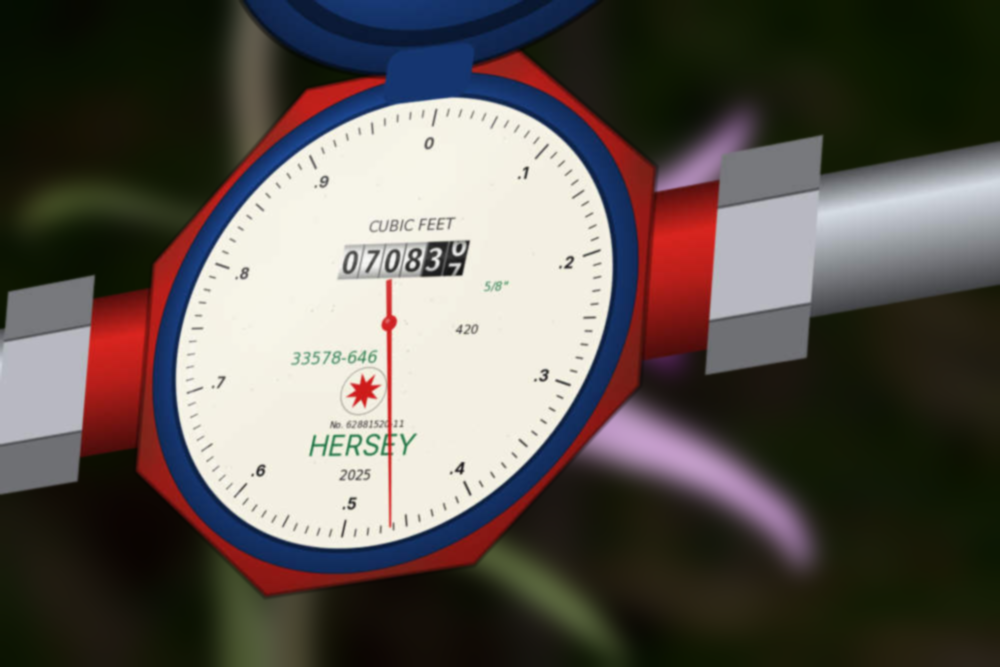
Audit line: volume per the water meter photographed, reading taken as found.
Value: 70836.46 ft³
